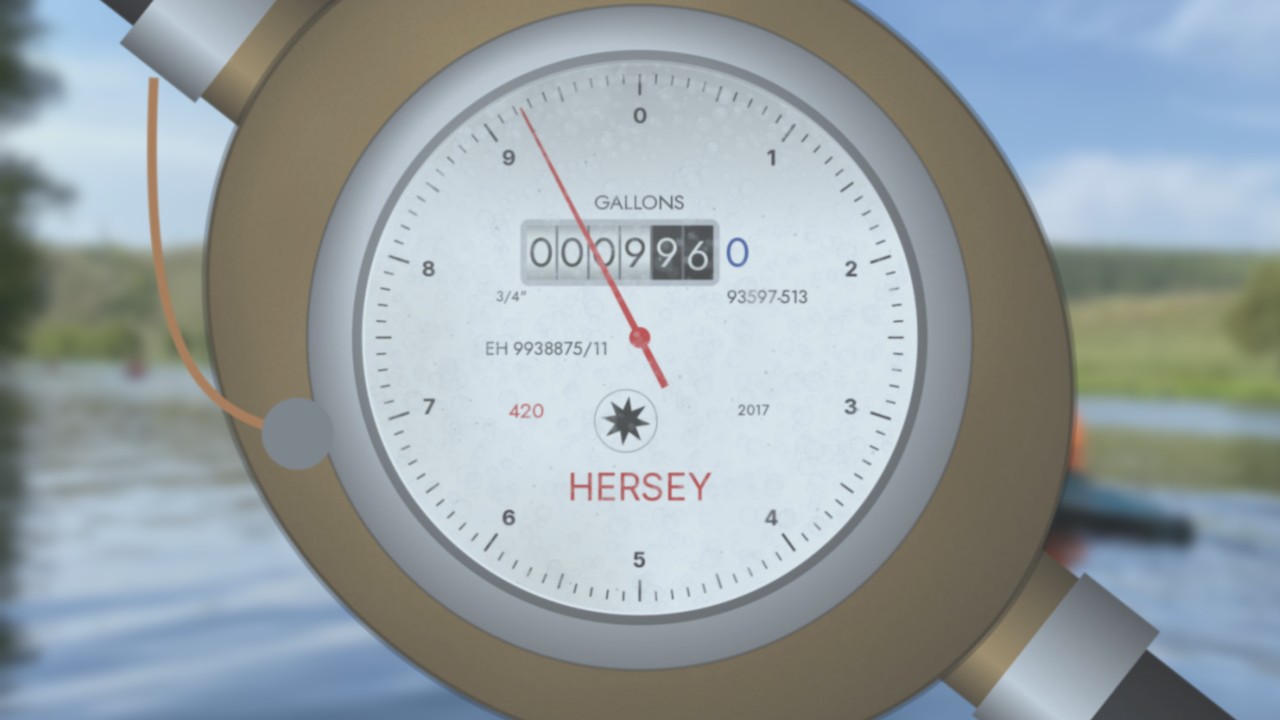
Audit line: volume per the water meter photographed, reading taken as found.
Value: 9959.2 gal
